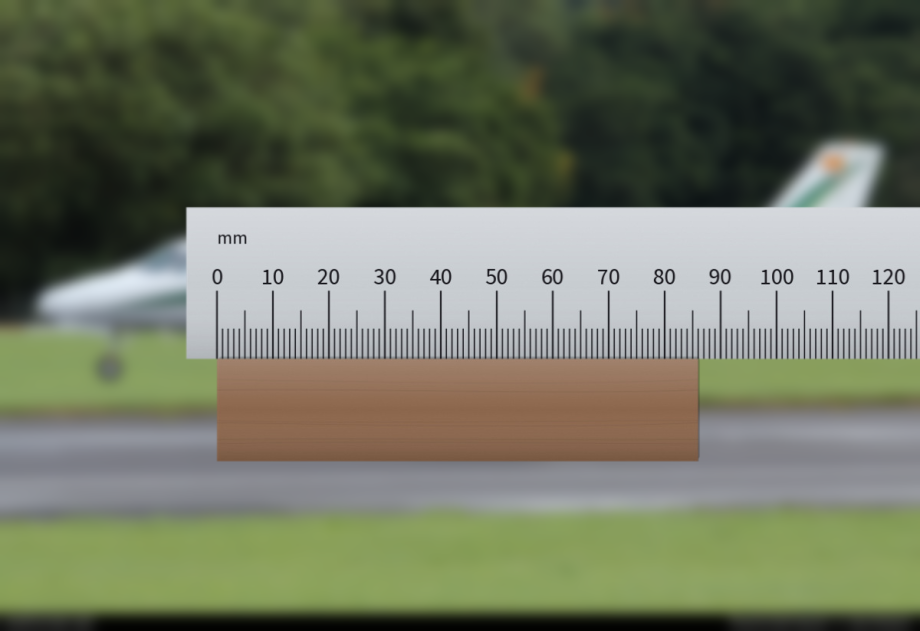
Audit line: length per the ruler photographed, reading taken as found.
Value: 86 mm
